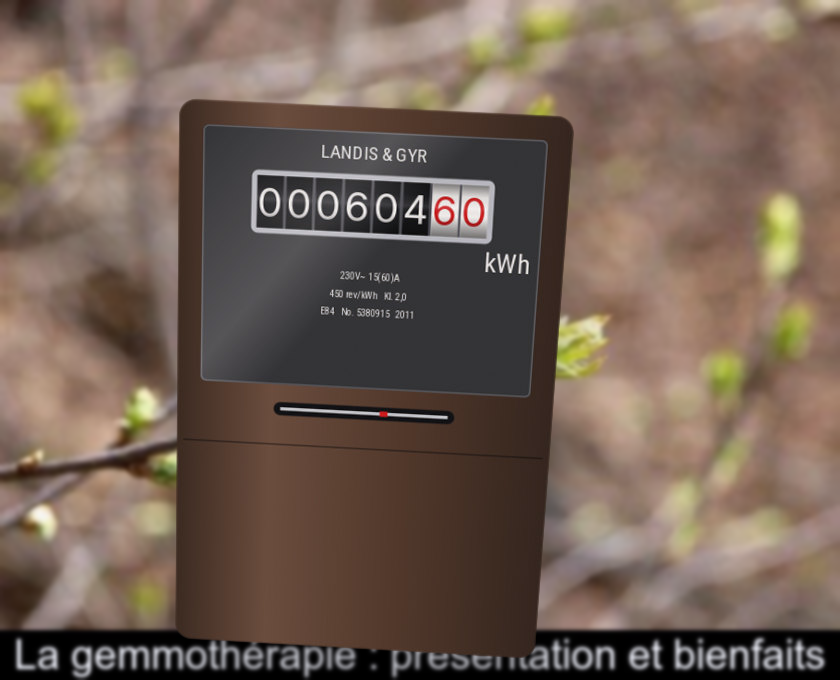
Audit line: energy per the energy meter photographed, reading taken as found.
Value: 604.60 kWh
